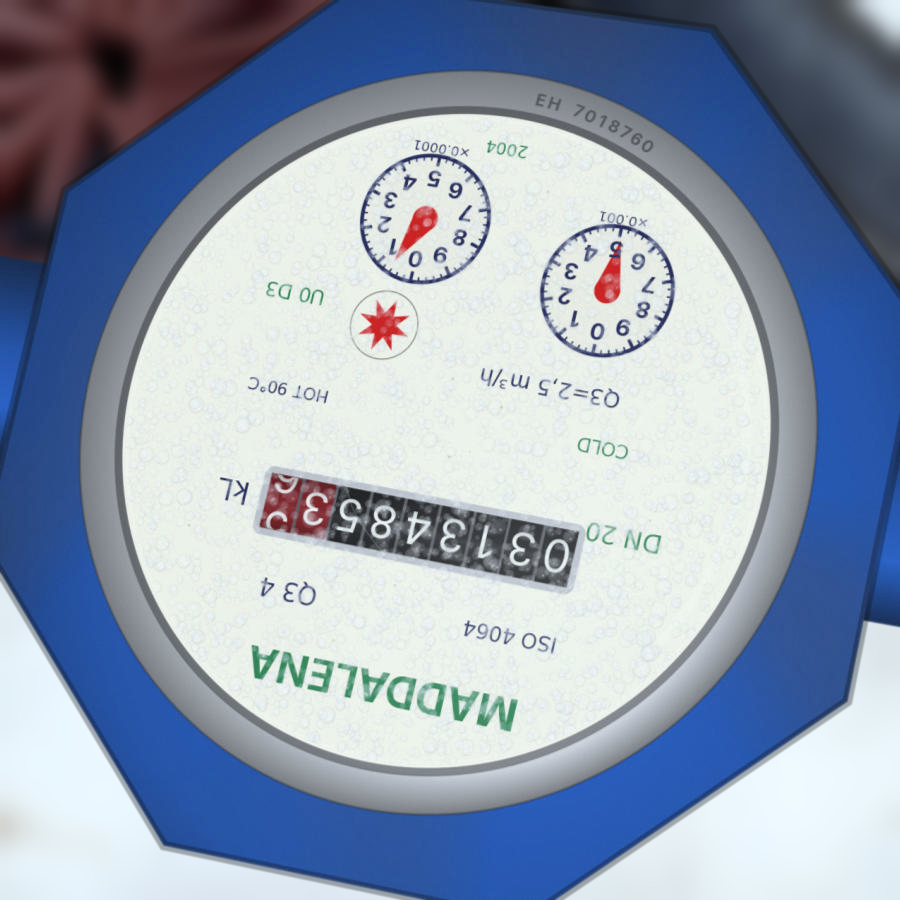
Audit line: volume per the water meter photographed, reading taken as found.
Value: 313485.3550 kL
